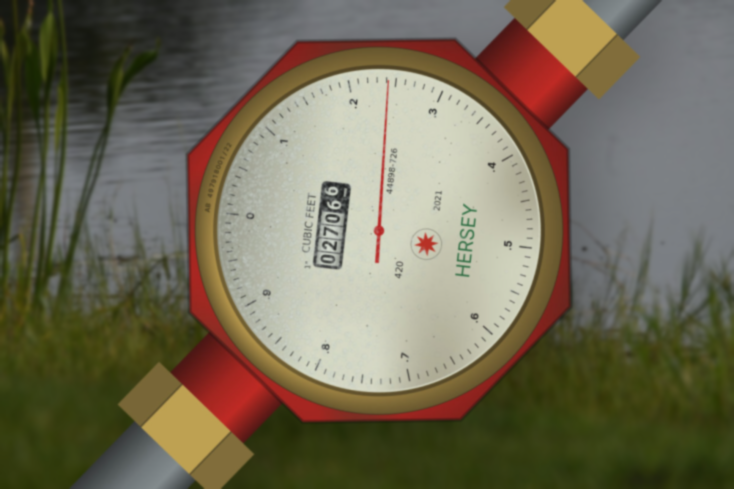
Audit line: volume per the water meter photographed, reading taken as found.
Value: 27066.24 ft³
